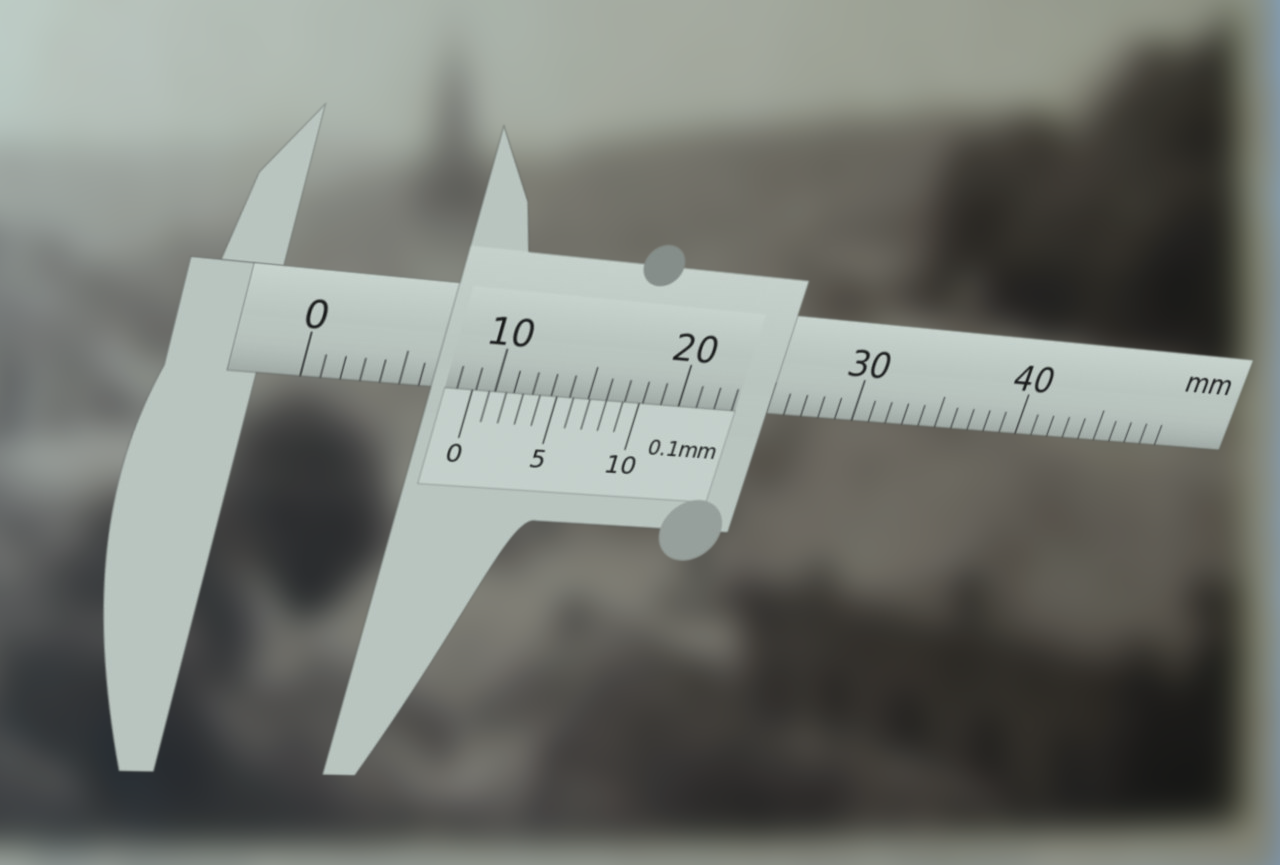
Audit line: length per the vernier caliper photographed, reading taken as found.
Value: 8.8 mm
